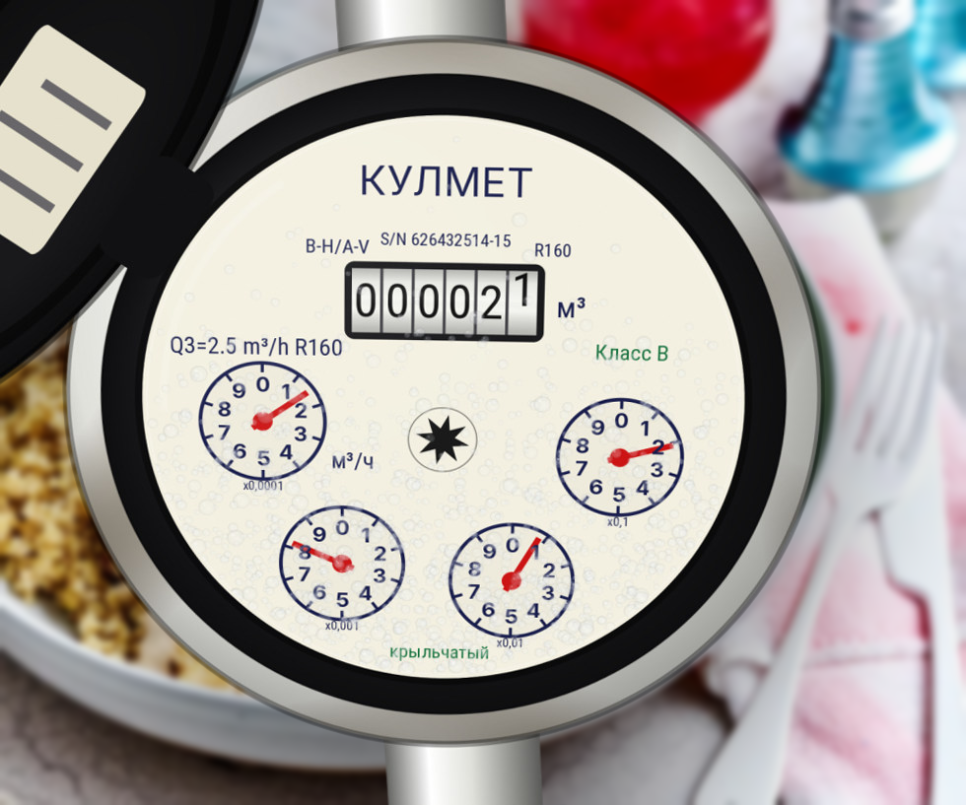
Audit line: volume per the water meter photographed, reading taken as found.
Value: 21.2081 m³
